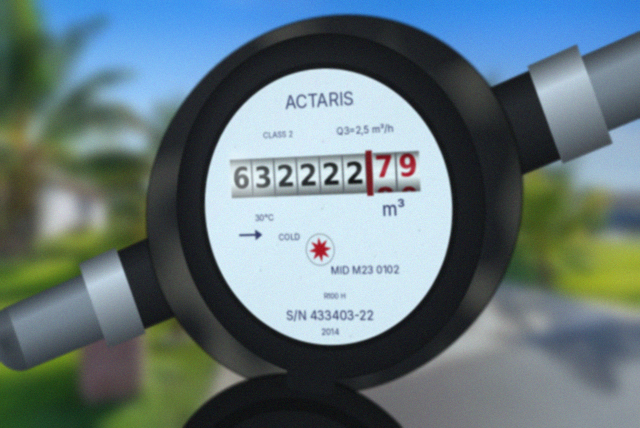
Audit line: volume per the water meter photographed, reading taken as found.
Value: 632222.79 m³
